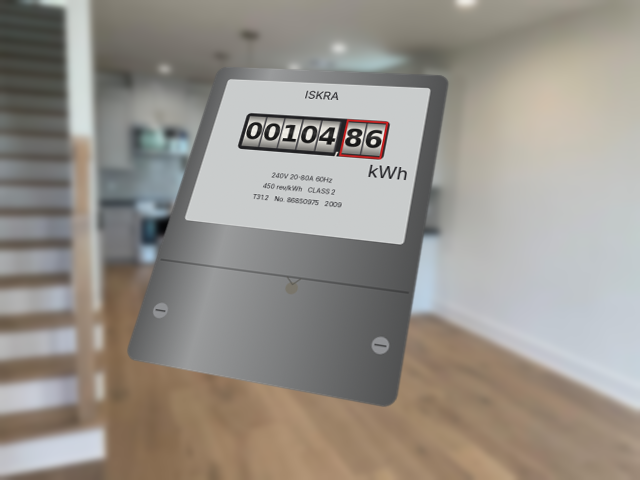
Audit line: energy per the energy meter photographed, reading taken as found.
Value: 104.86 kWh
